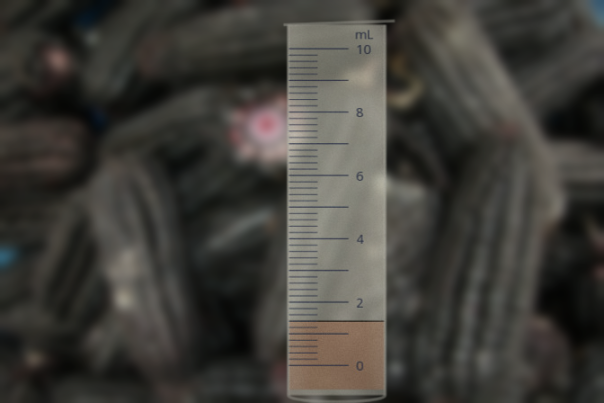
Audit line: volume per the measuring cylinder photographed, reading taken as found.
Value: 1.4 mL
